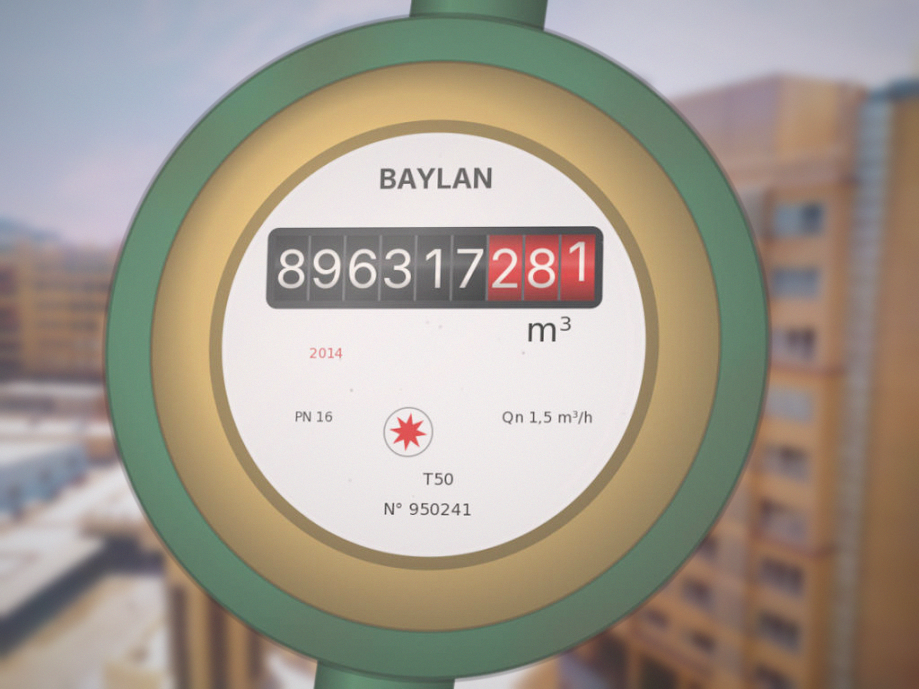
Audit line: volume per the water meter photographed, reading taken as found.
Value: 896317.281 m³
